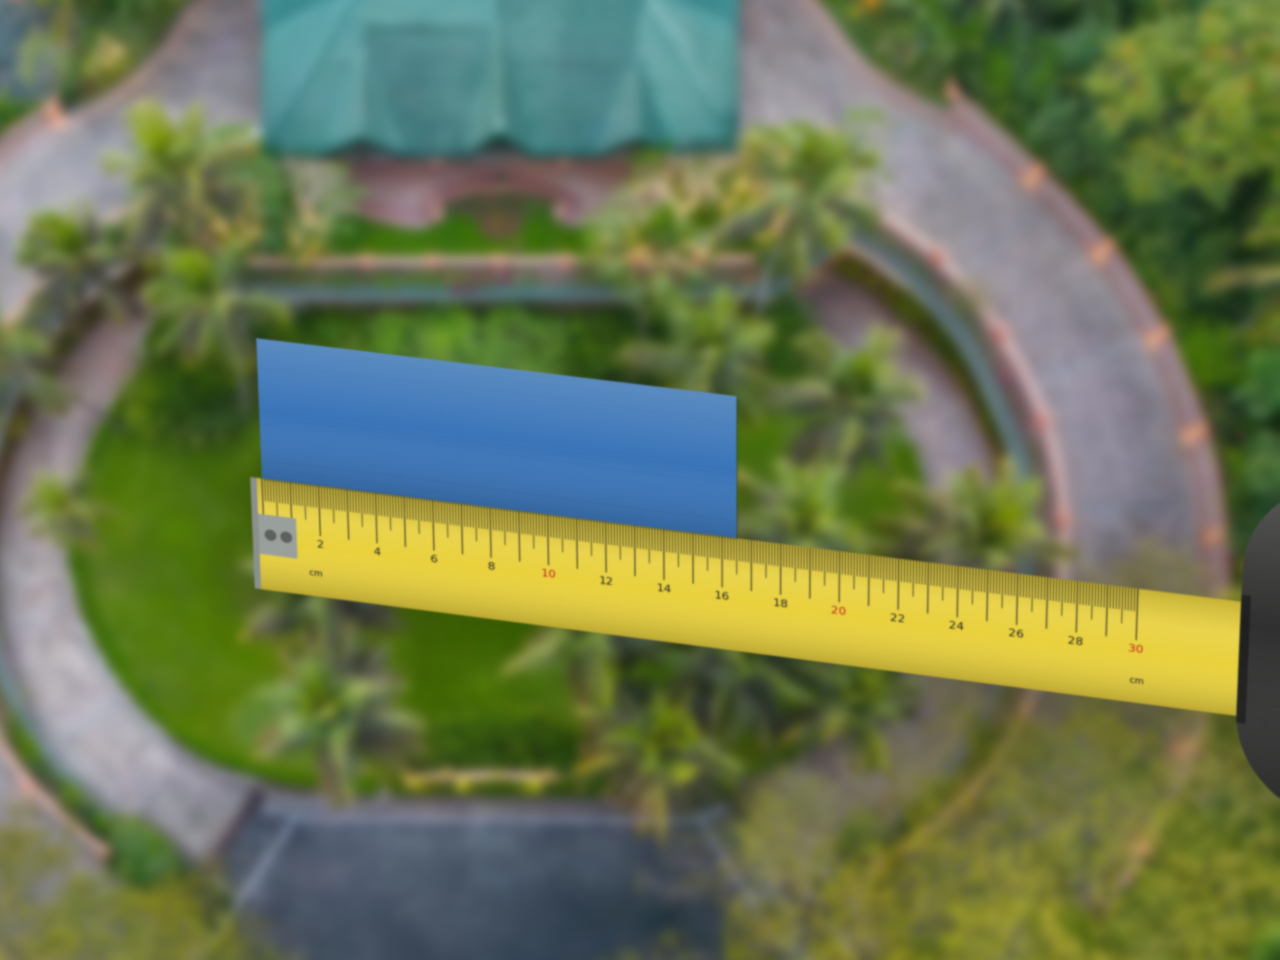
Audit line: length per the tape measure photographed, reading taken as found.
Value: 16.5 cm
